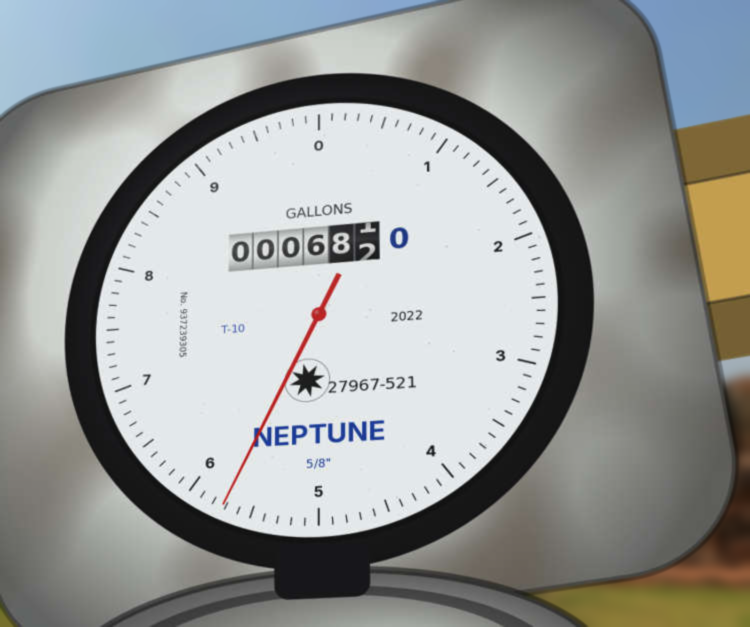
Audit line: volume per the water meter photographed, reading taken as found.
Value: 6815.7 gal
